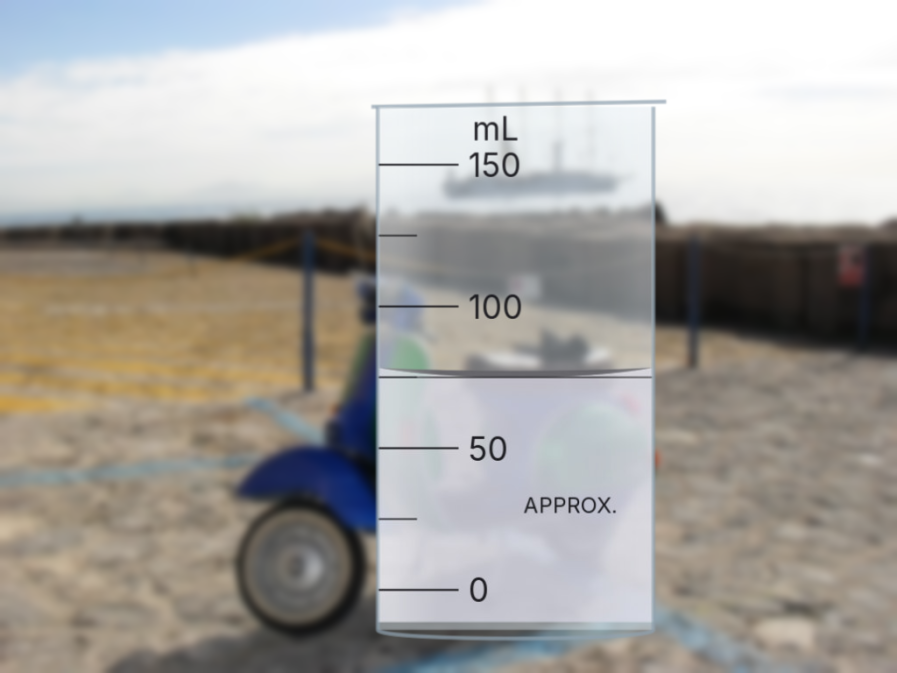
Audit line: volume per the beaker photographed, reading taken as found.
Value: 75 mL
